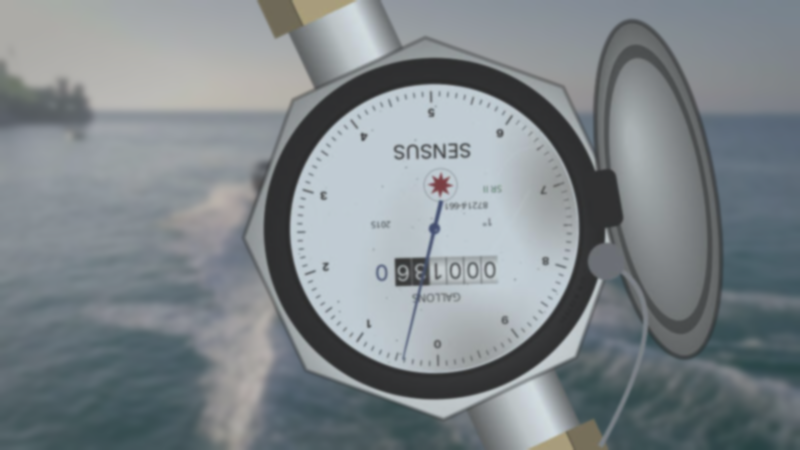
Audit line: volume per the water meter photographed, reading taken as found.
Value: 1360.4 gal
